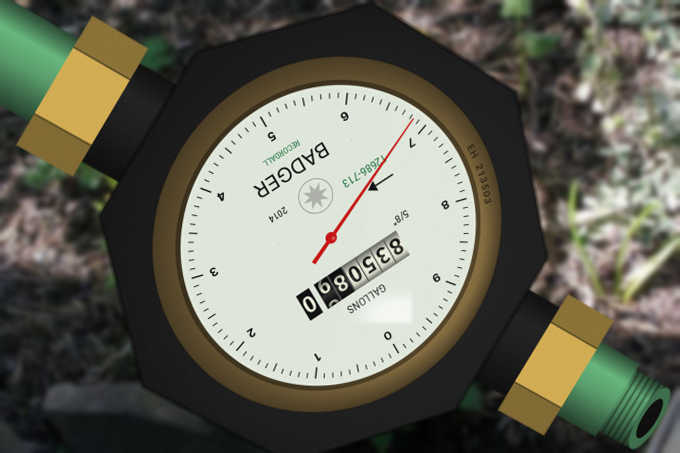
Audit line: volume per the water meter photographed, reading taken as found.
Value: 8350886.8 gal
